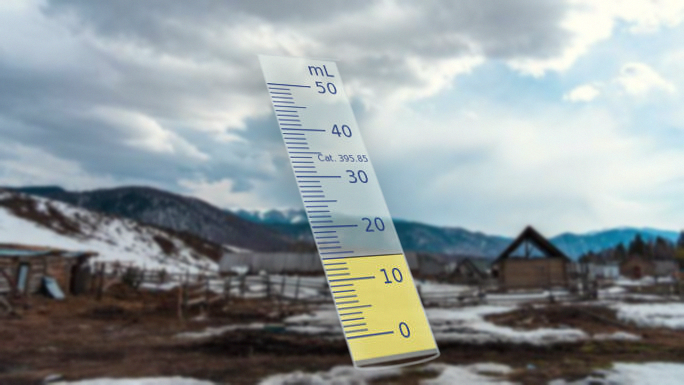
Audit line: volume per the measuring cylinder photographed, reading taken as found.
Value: 14 mL
